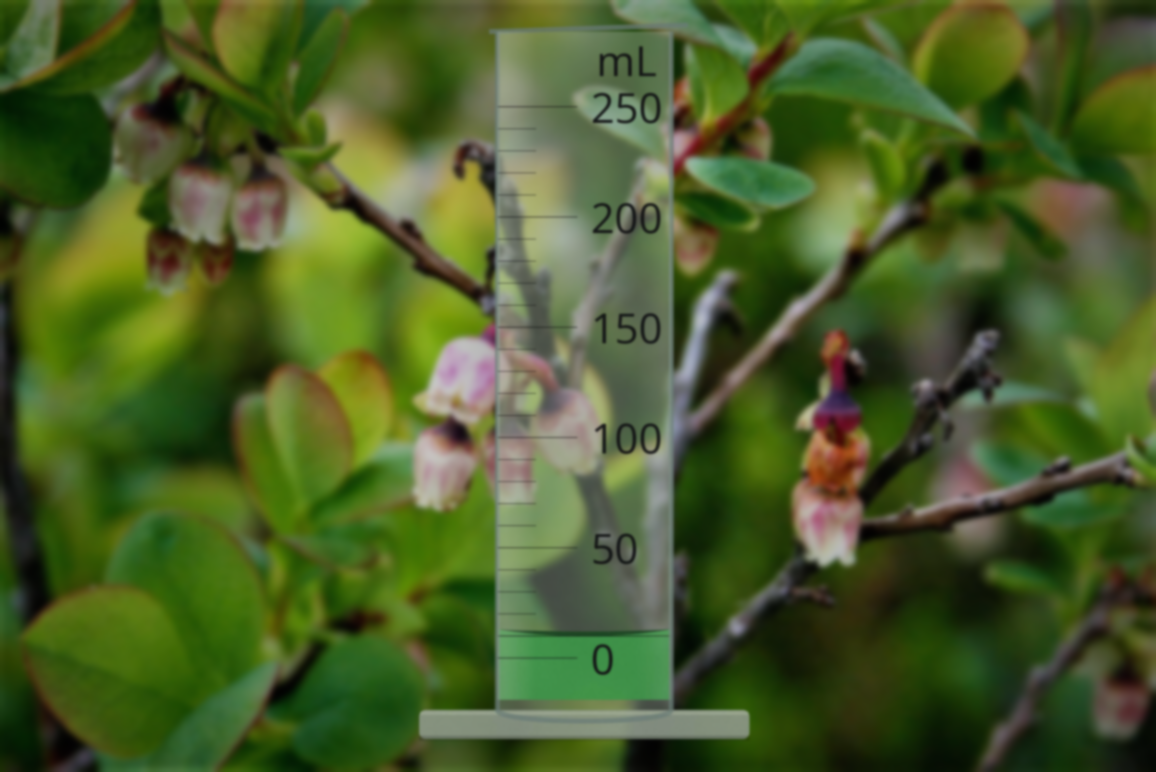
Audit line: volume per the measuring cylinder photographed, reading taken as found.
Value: 10 mL
